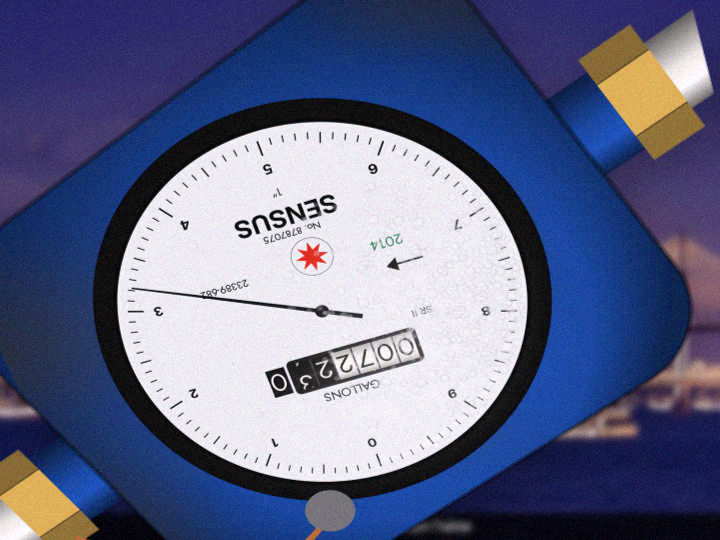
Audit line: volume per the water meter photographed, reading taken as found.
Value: 72233.2 gal
